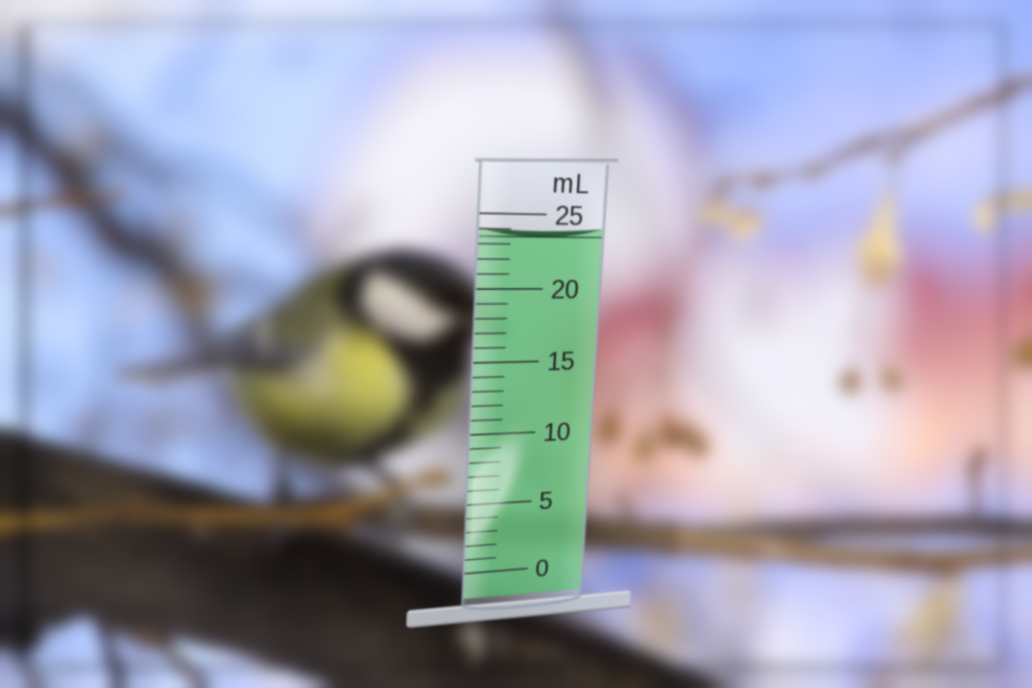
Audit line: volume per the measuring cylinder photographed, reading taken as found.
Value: 23.5 mL
